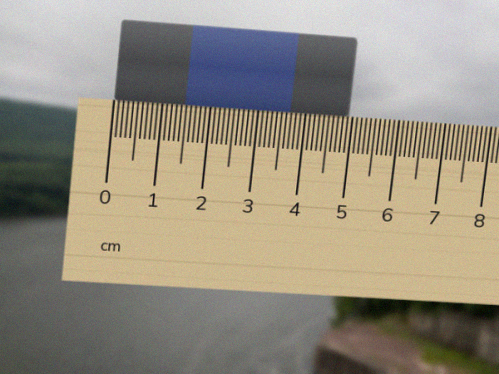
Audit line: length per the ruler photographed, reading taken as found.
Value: 4.9 cm
